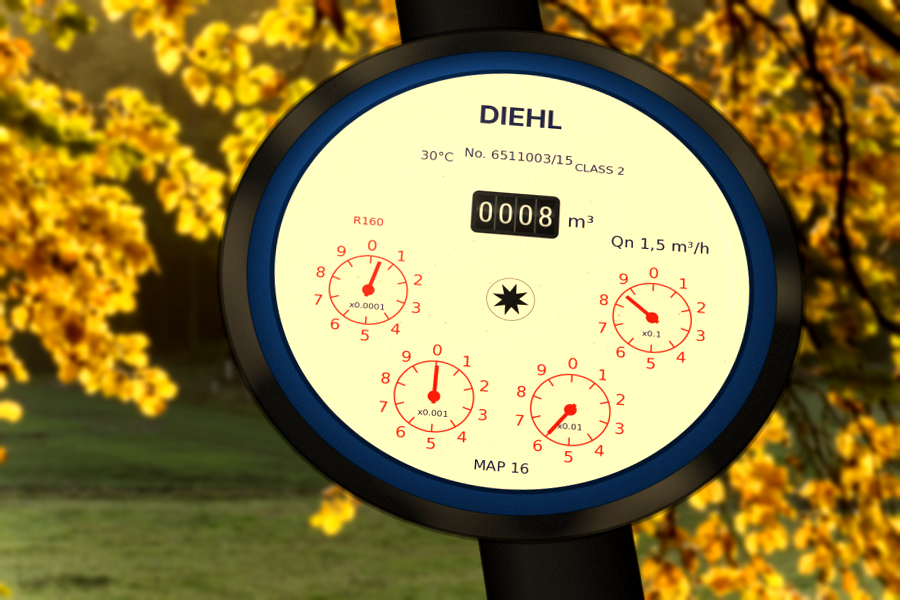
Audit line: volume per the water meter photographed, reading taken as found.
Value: 8.8600 m³
